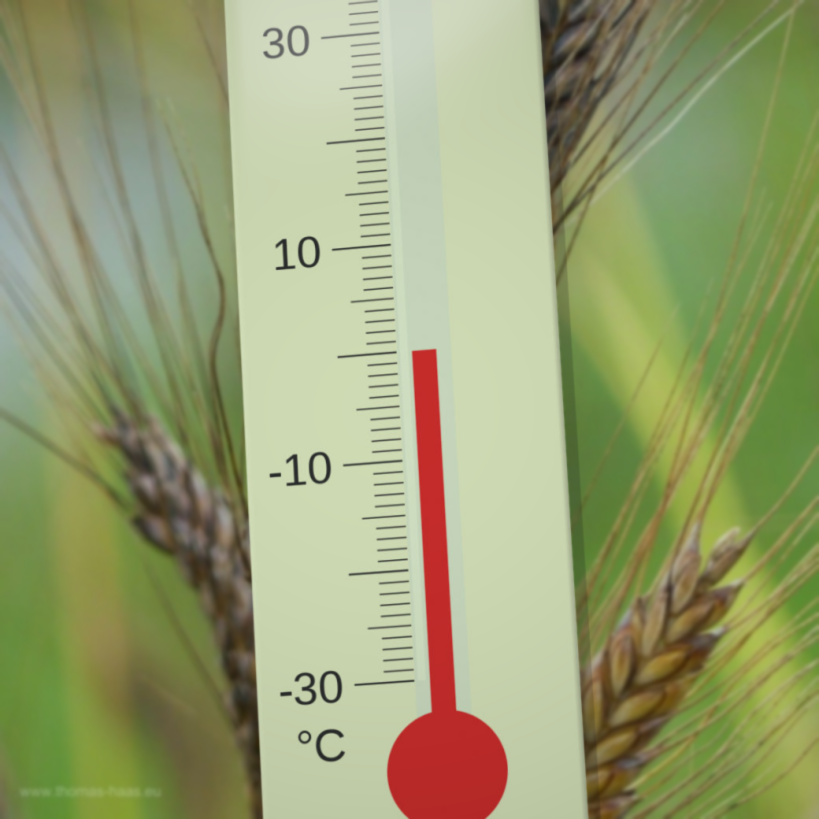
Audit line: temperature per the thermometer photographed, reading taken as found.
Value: 0 °C
